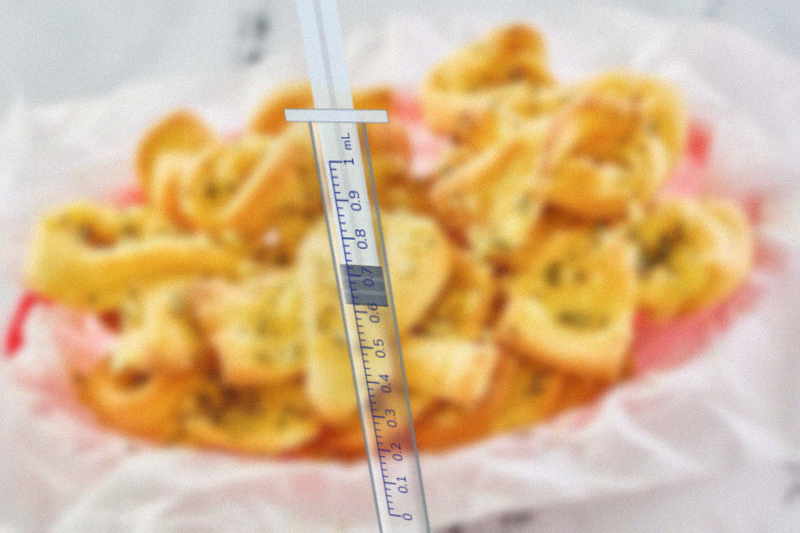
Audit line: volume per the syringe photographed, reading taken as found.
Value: 0.62 mL
